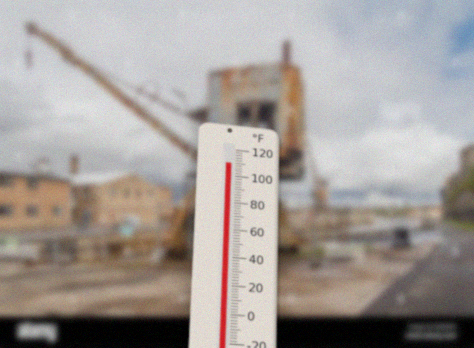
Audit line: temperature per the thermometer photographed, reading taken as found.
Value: 110 °F
